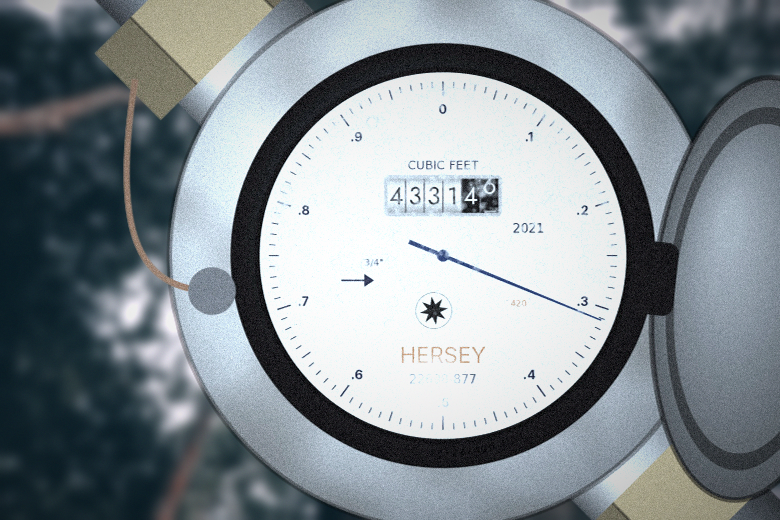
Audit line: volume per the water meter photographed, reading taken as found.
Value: 433146.31 ft³
